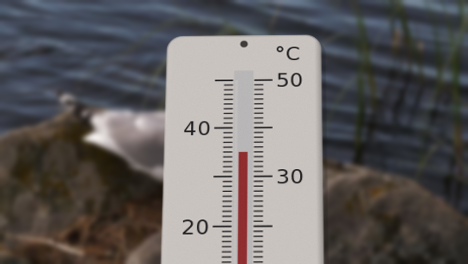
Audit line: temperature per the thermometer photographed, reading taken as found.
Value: 35 °C
